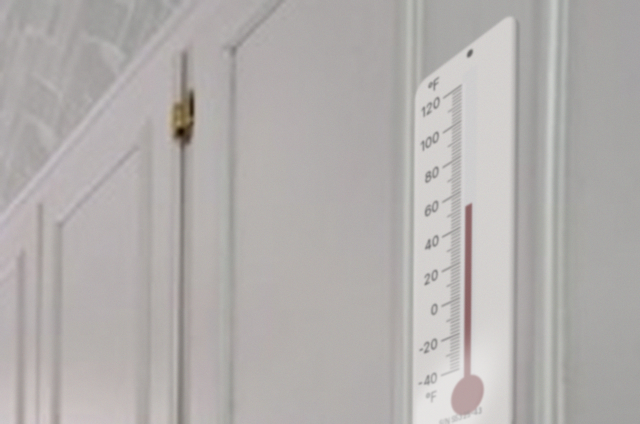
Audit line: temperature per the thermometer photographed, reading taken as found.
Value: 50 °F
